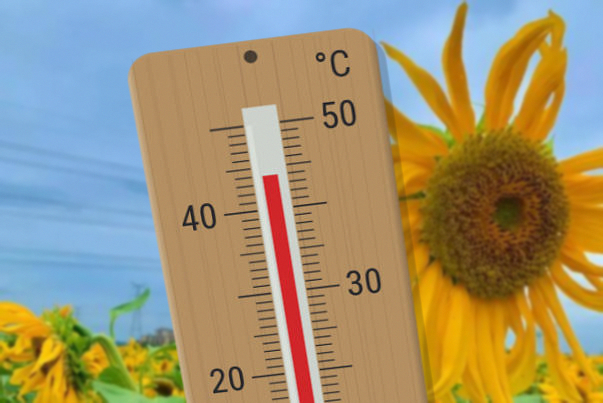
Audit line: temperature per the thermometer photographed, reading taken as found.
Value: 44 °C
